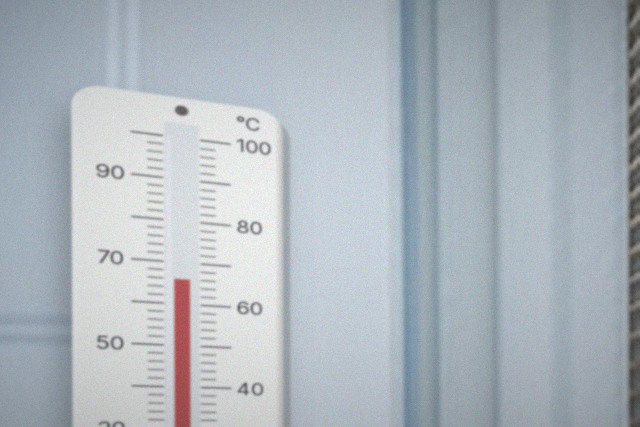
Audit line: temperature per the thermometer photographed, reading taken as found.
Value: 66 °C
